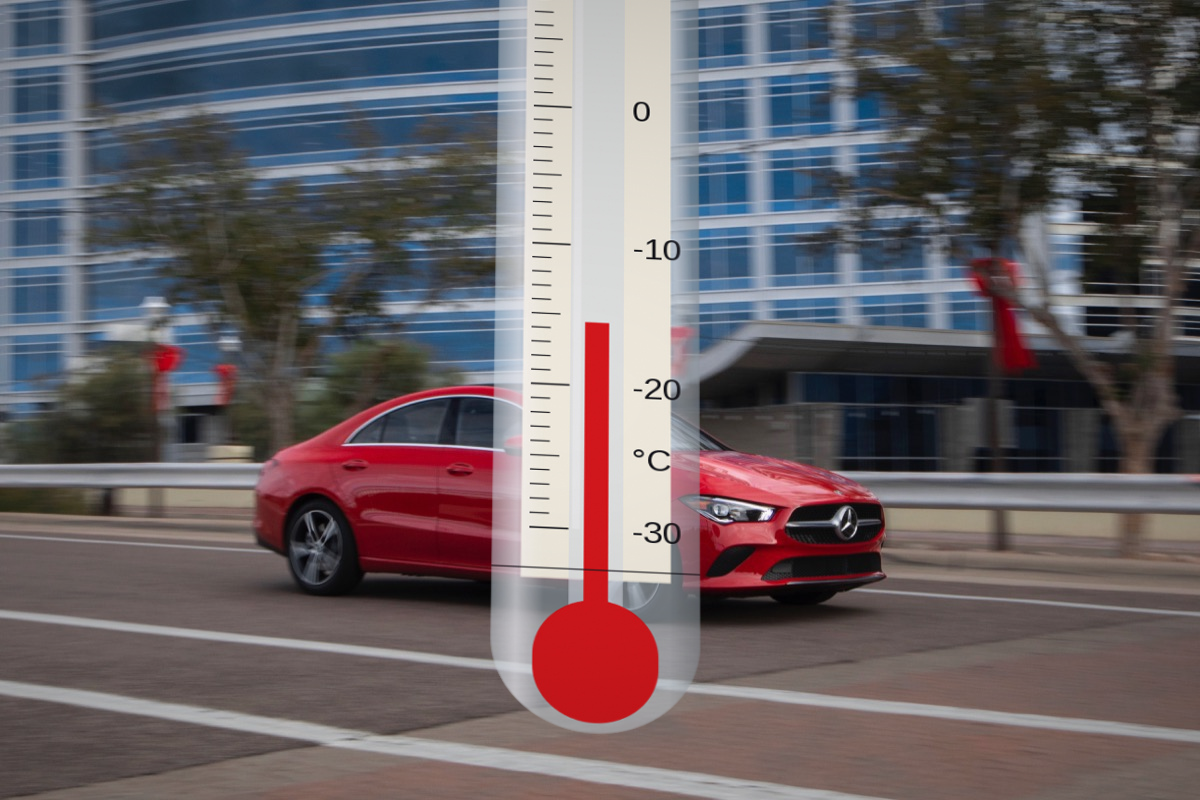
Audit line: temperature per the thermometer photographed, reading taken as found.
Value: -15.5 °C
